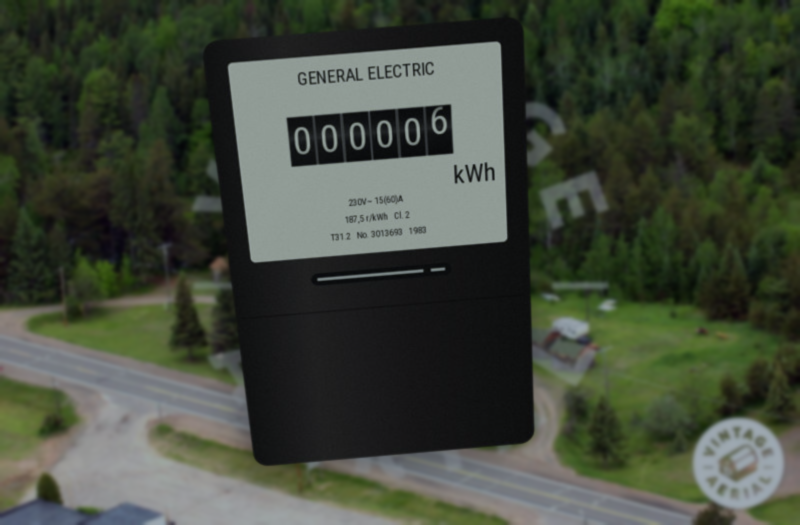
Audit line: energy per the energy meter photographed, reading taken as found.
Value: 6 kWh
